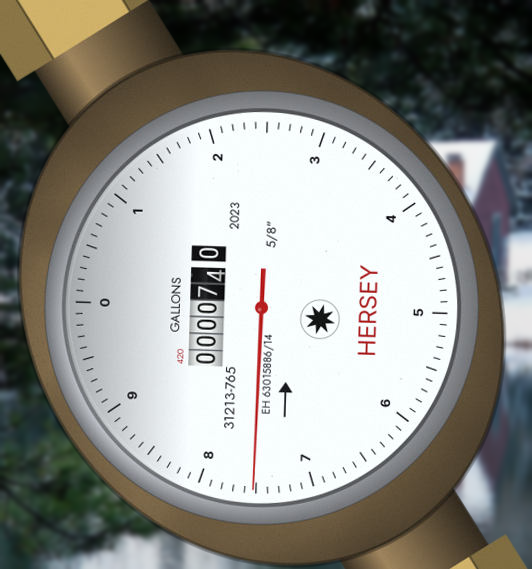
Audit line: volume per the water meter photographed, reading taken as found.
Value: 737.5 gal
